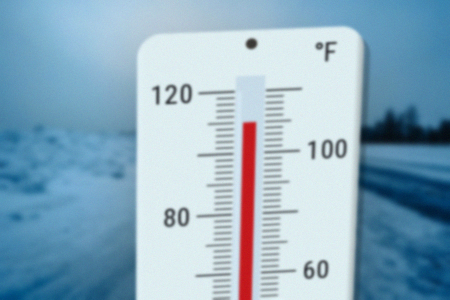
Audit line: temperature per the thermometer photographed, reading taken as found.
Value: 110 °F
